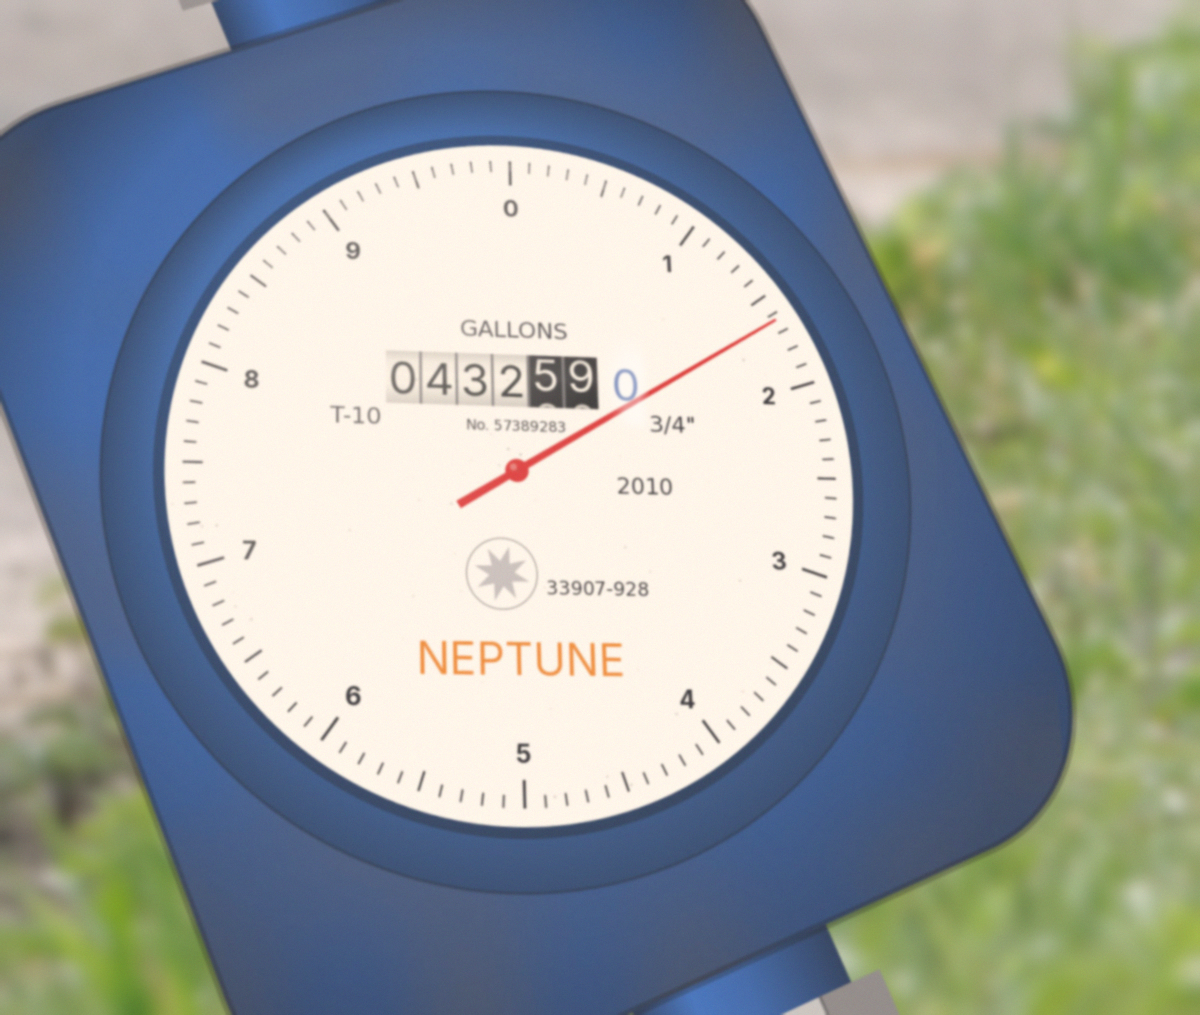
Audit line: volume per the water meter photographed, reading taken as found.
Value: 432591.6 gal
